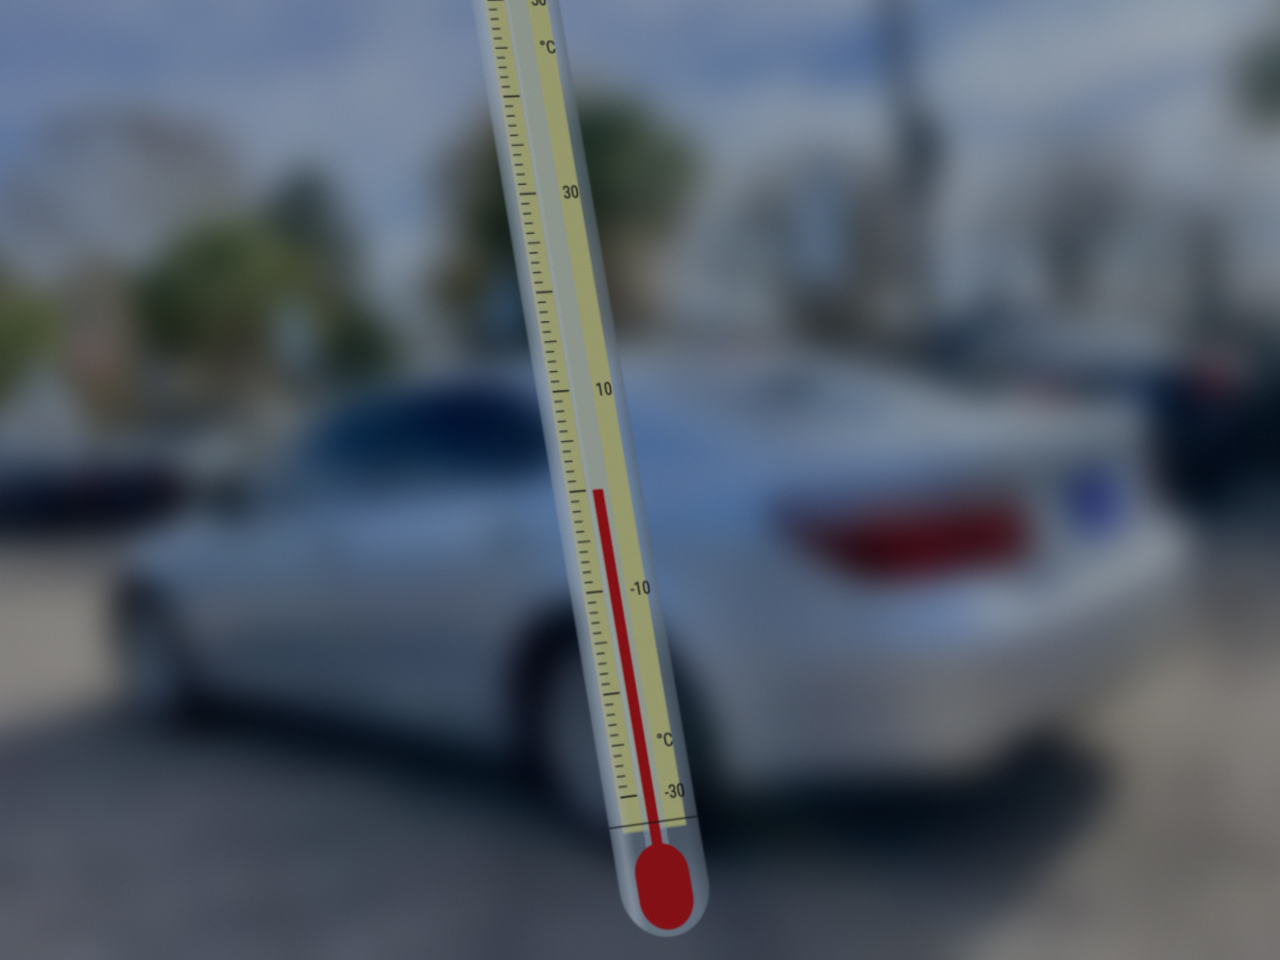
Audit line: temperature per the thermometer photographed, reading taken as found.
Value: 0 °C
